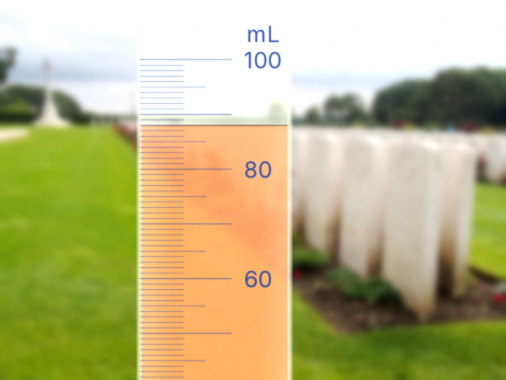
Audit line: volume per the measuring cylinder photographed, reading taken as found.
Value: 88 mL
